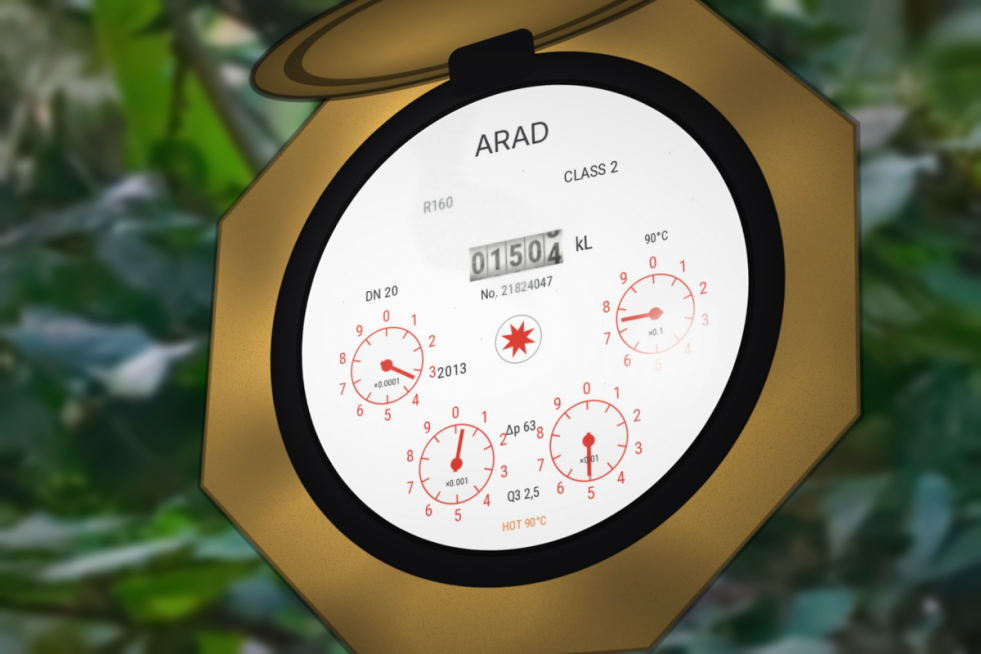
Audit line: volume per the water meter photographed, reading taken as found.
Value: 1503.7503 kL
